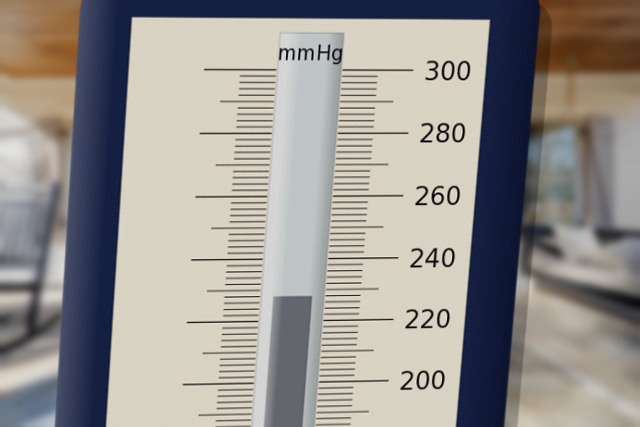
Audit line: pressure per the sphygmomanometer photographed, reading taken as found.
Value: 228 mmHg
